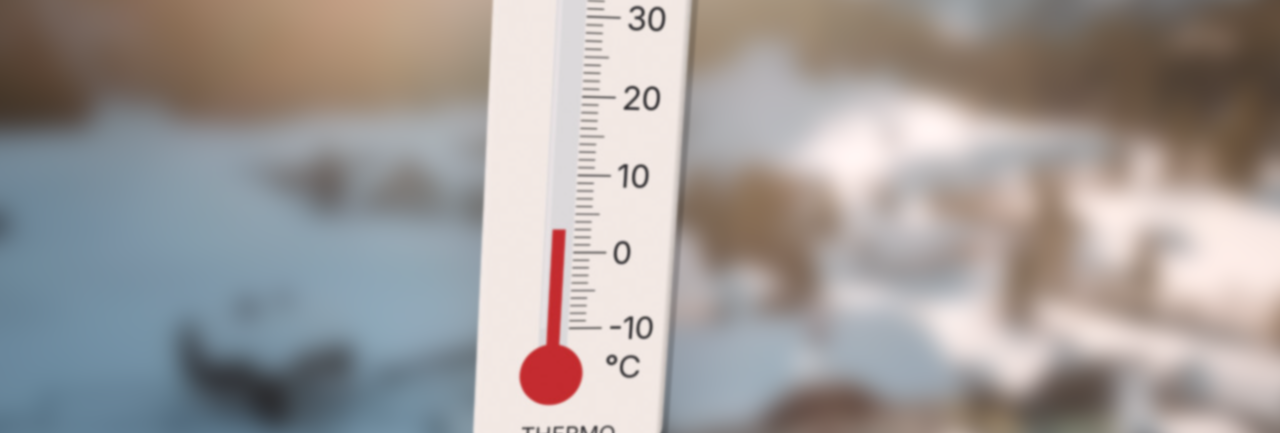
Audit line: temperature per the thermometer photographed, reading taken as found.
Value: 3 °C
